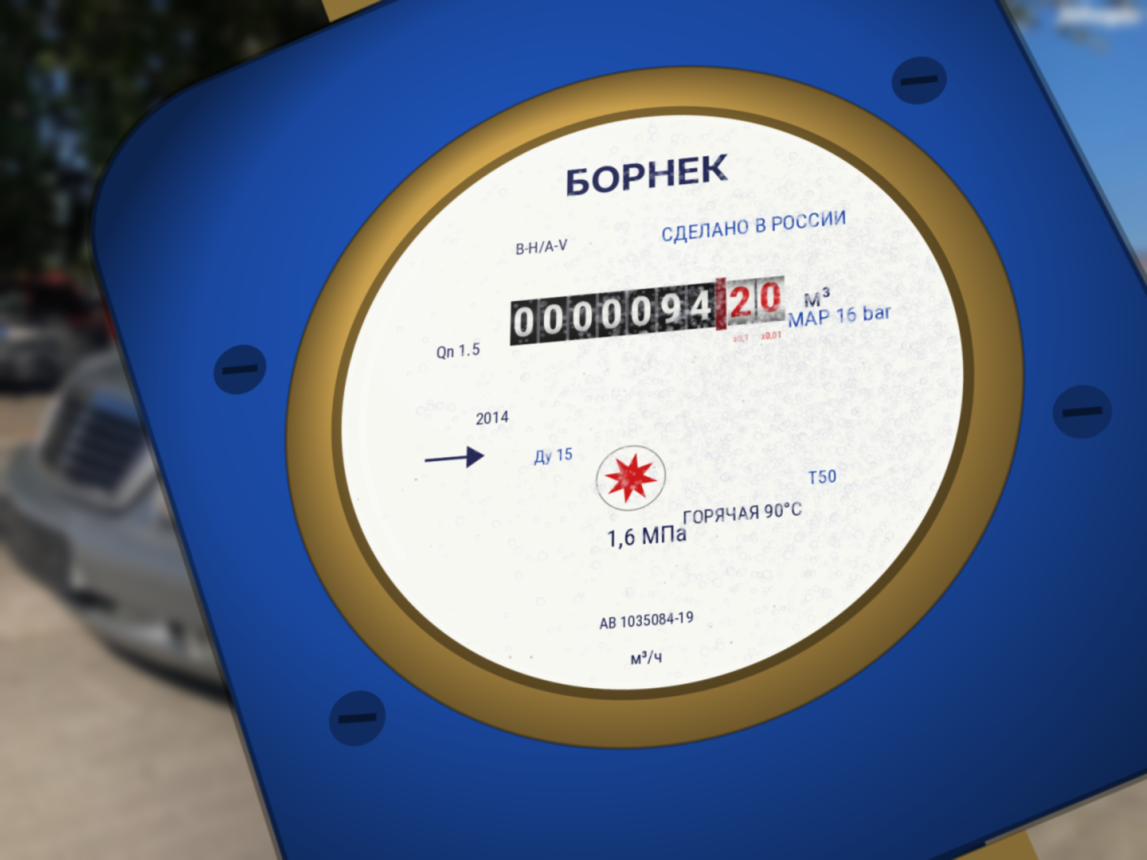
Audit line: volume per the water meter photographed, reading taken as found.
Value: 94.20 m³
